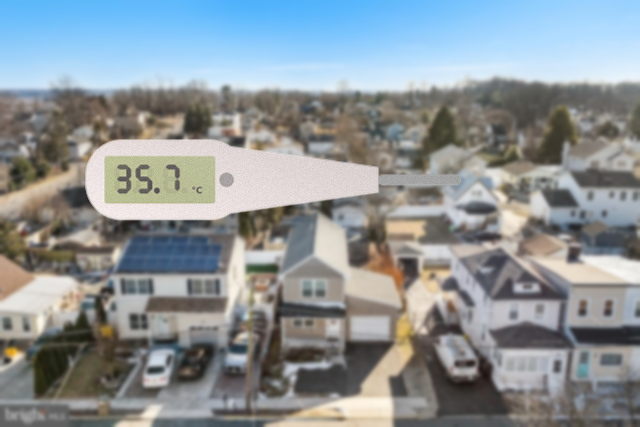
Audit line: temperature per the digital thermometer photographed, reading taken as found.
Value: 35.7 °C
